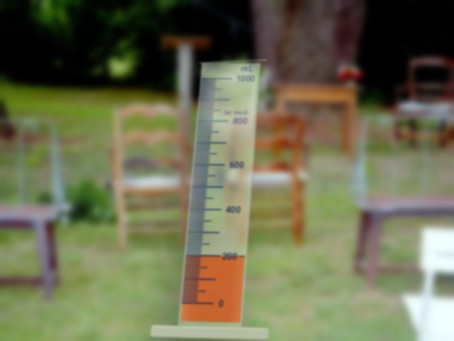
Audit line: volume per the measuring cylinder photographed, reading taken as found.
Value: 200 mL
